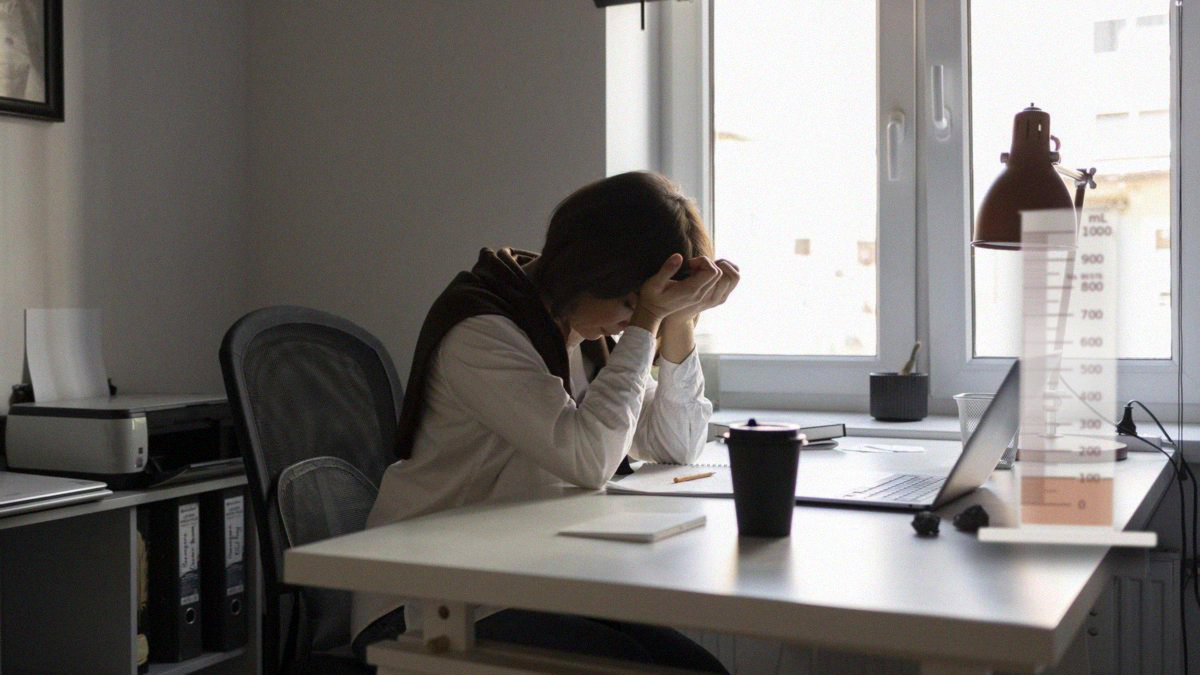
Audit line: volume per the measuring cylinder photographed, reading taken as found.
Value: 100 mL
